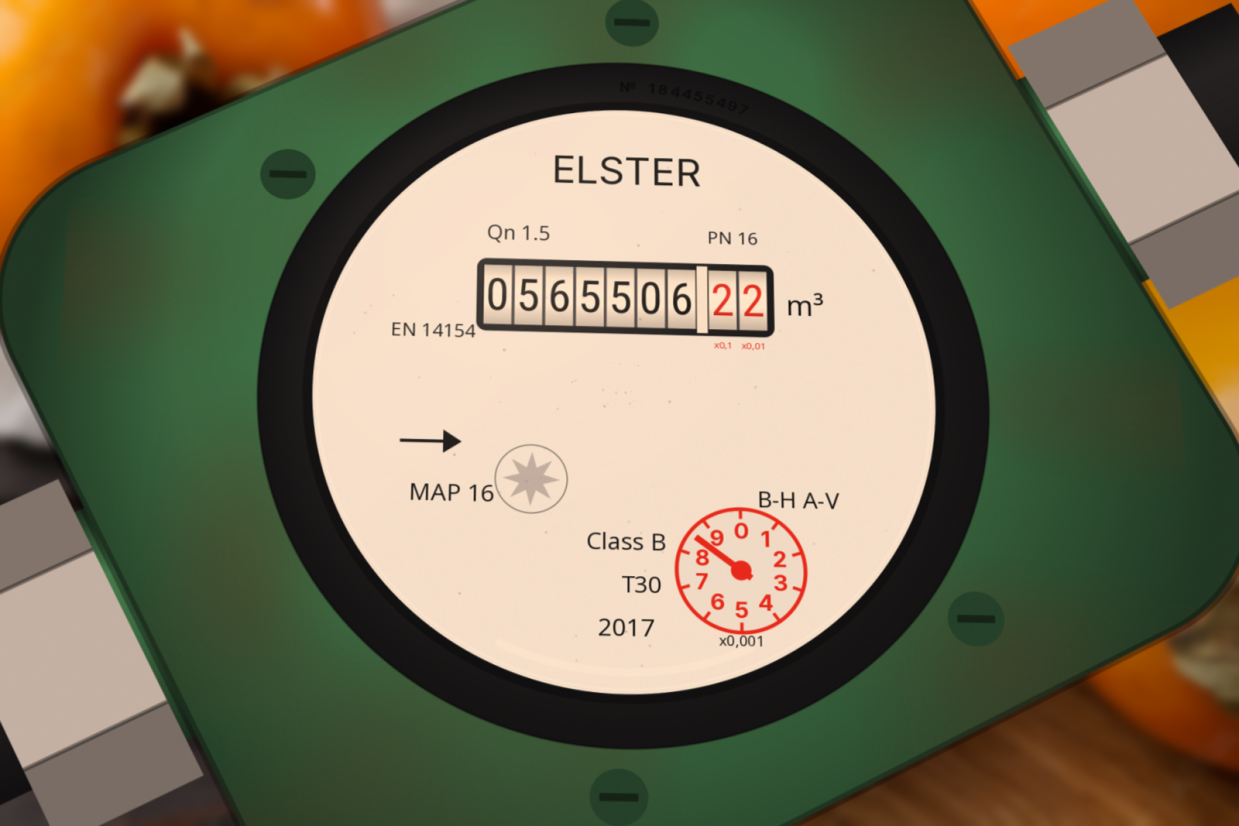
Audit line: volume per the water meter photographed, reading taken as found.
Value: 565506.228 m³
